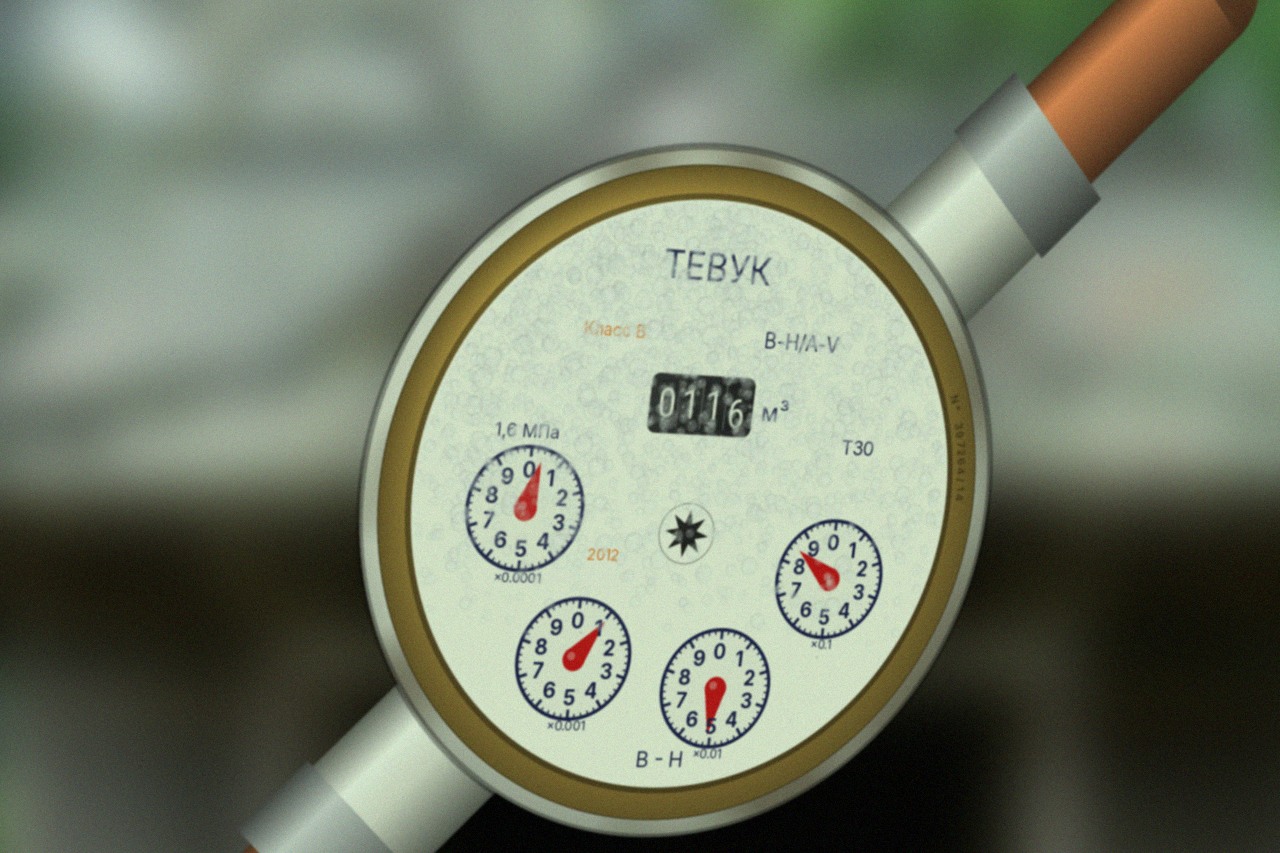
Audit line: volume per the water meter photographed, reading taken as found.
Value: 115.8510 m³
